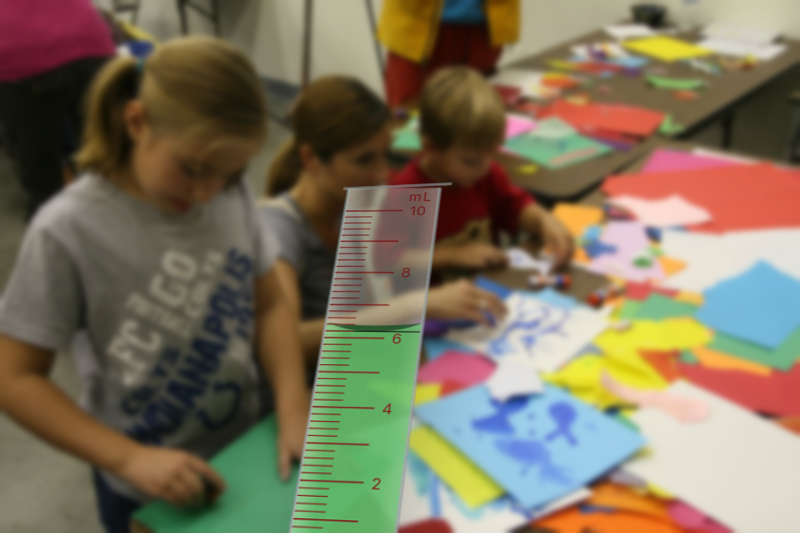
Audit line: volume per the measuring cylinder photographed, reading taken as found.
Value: 6.2 mL
